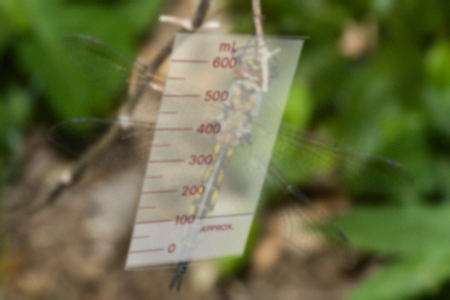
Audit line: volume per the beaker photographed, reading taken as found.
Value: 100 mL
